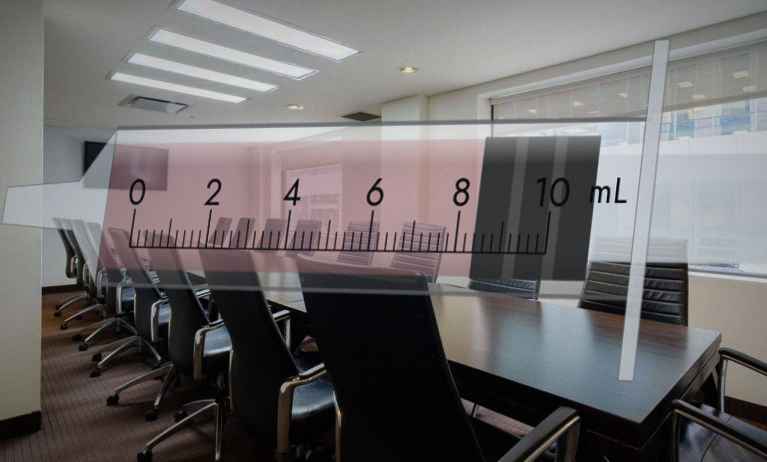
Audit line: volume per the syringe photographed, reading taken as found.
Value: 8.4 mL
